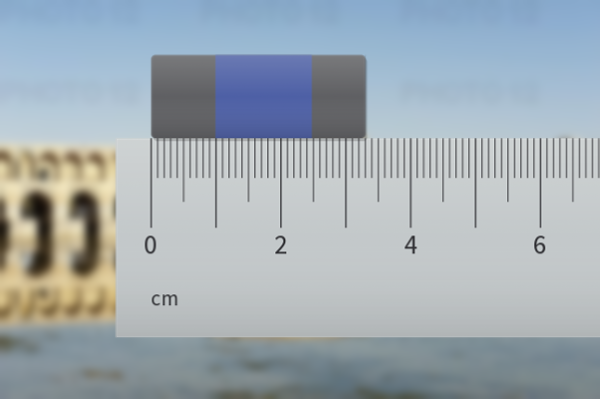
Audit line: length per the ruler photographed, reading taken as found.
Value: 3.3 cm
